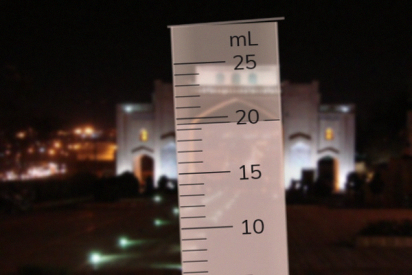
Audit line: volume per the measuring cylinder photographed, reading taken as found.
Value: 19.5 mL
